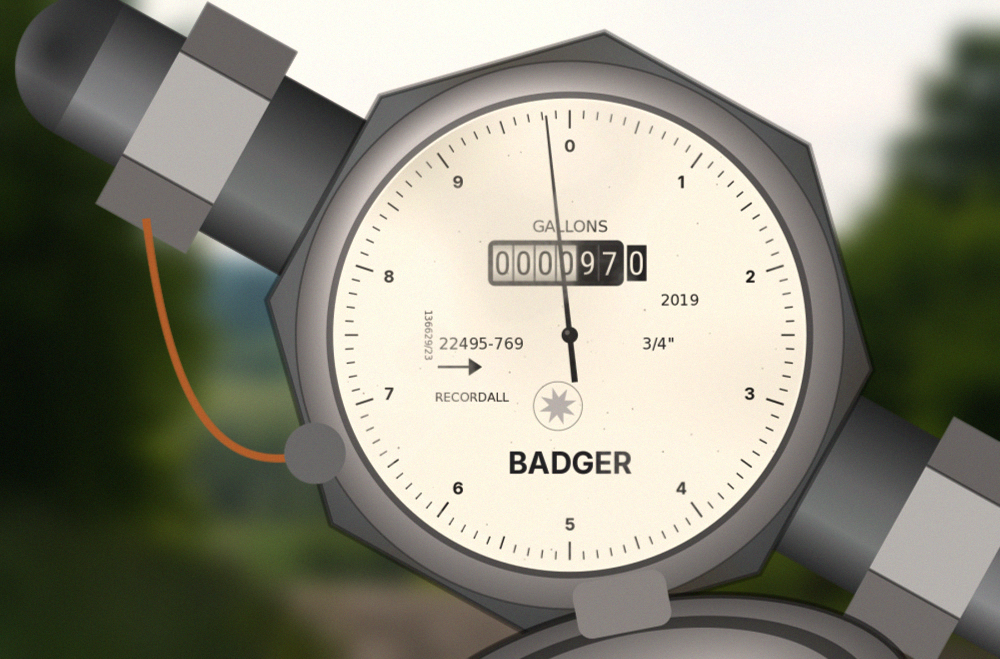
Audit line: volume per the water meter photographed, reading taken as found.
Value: 969.8 gal
